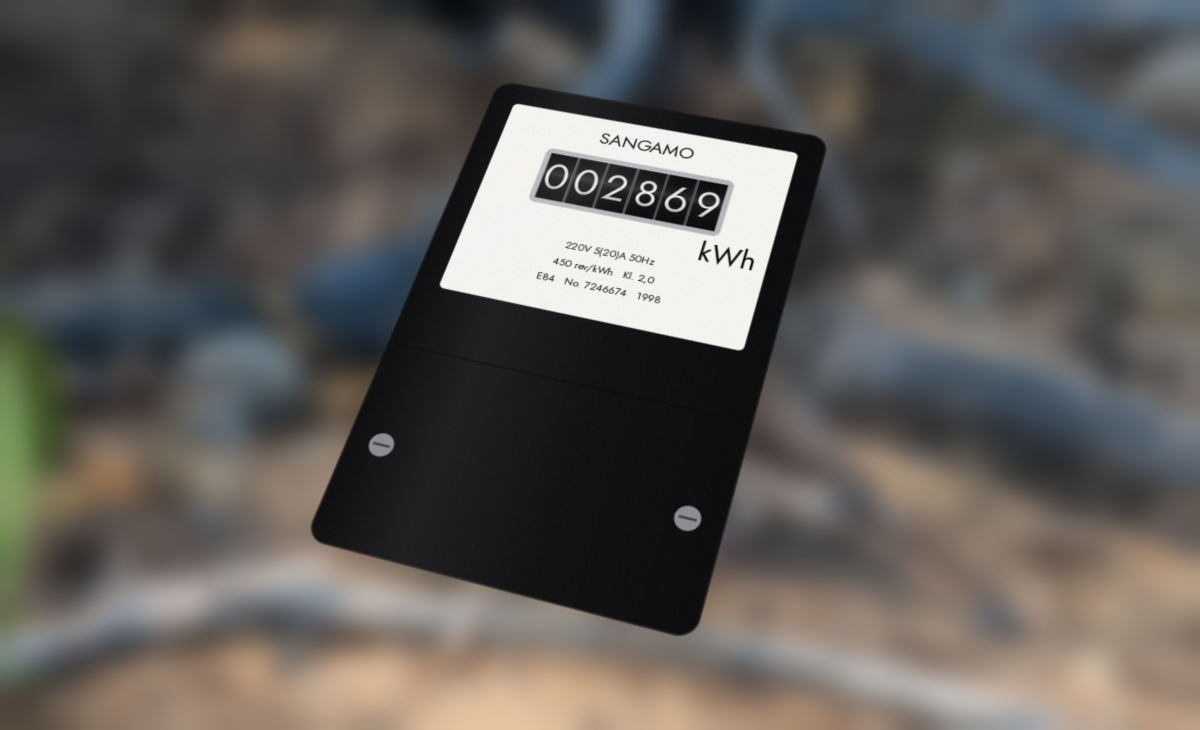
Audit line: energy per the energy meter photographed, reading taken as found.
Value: 2869 kWh
